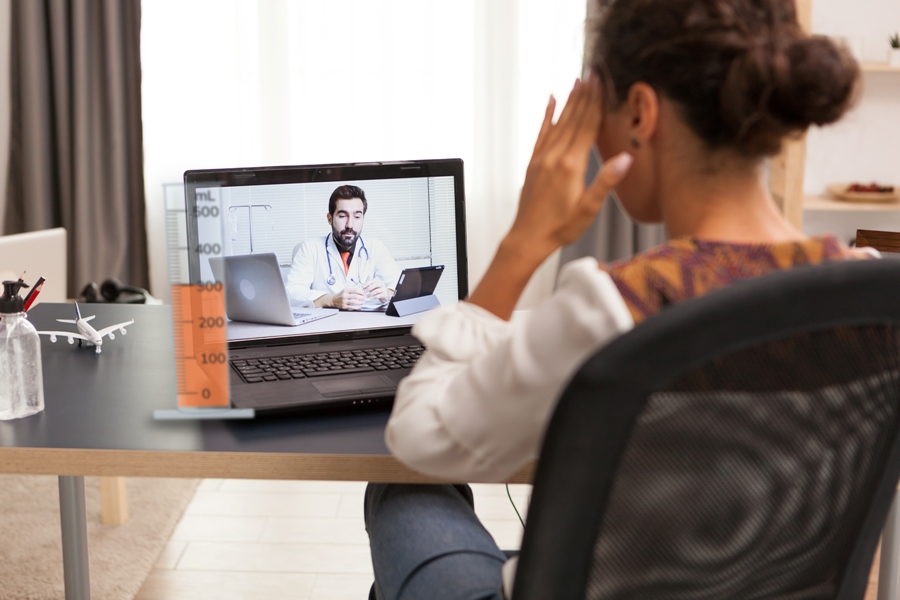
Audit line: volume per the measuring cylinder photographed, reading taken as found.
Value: 300 mL
